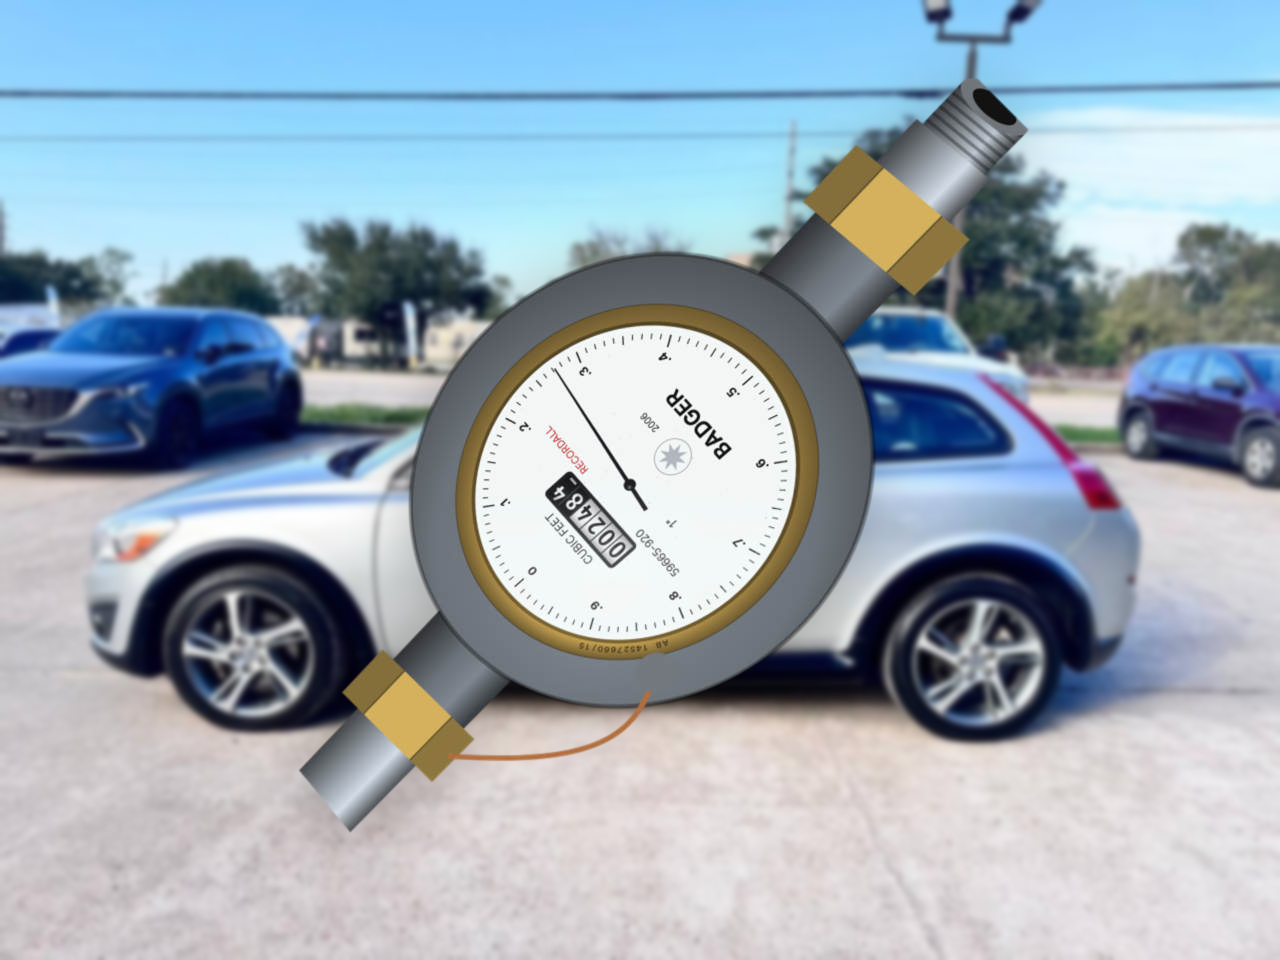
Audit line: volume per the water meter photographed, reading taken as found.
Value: 2484.27 ft³
